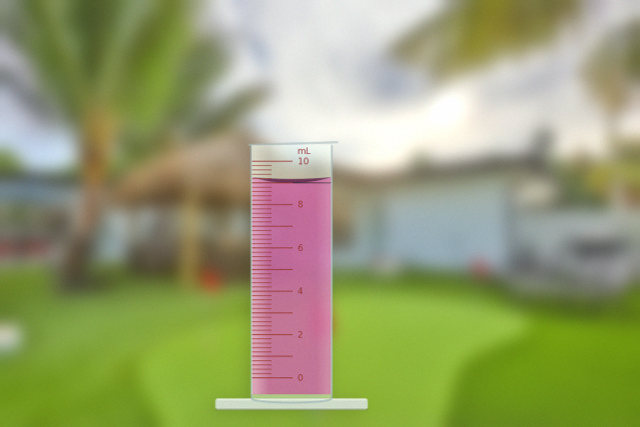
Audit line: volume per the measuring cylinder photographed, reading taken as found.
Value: 9 mL
